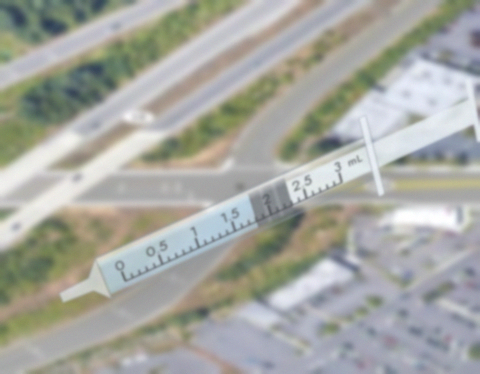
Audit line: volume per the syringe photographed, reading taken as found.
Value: 1.8 mL
